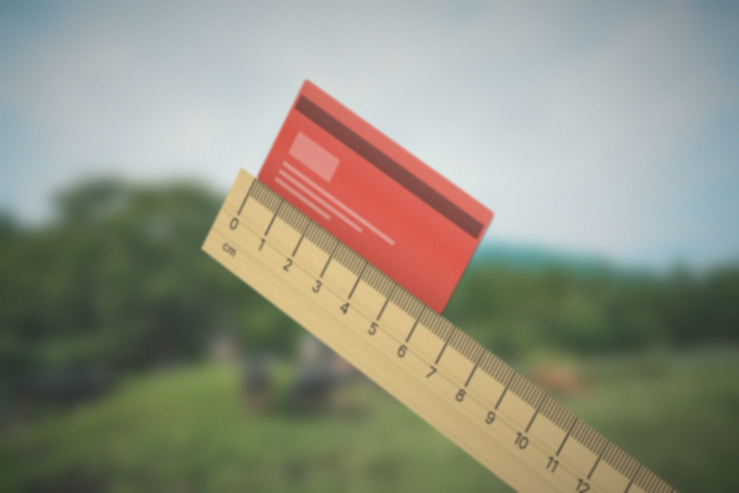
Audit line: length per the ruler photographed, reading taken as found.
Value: 6.5 cm
